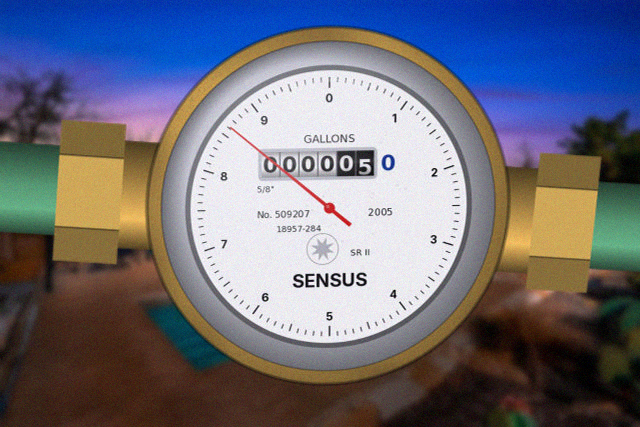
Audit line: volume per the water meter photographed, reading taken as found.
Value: 48.6 gal
